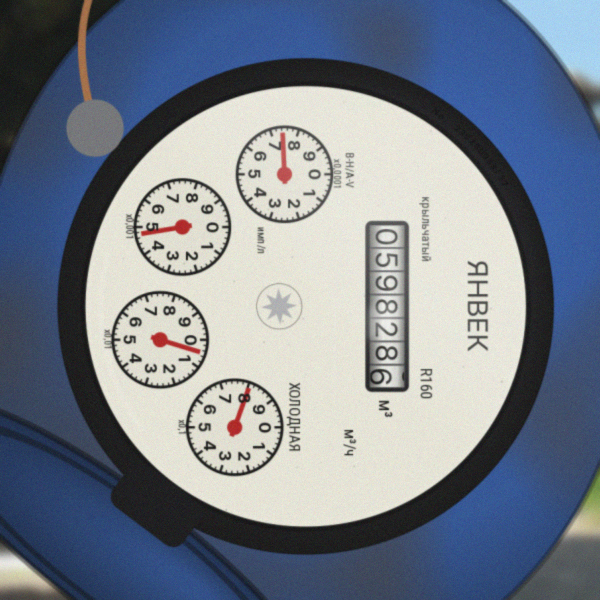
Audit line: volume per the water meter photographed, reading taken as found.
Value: 598285.8047 m³
